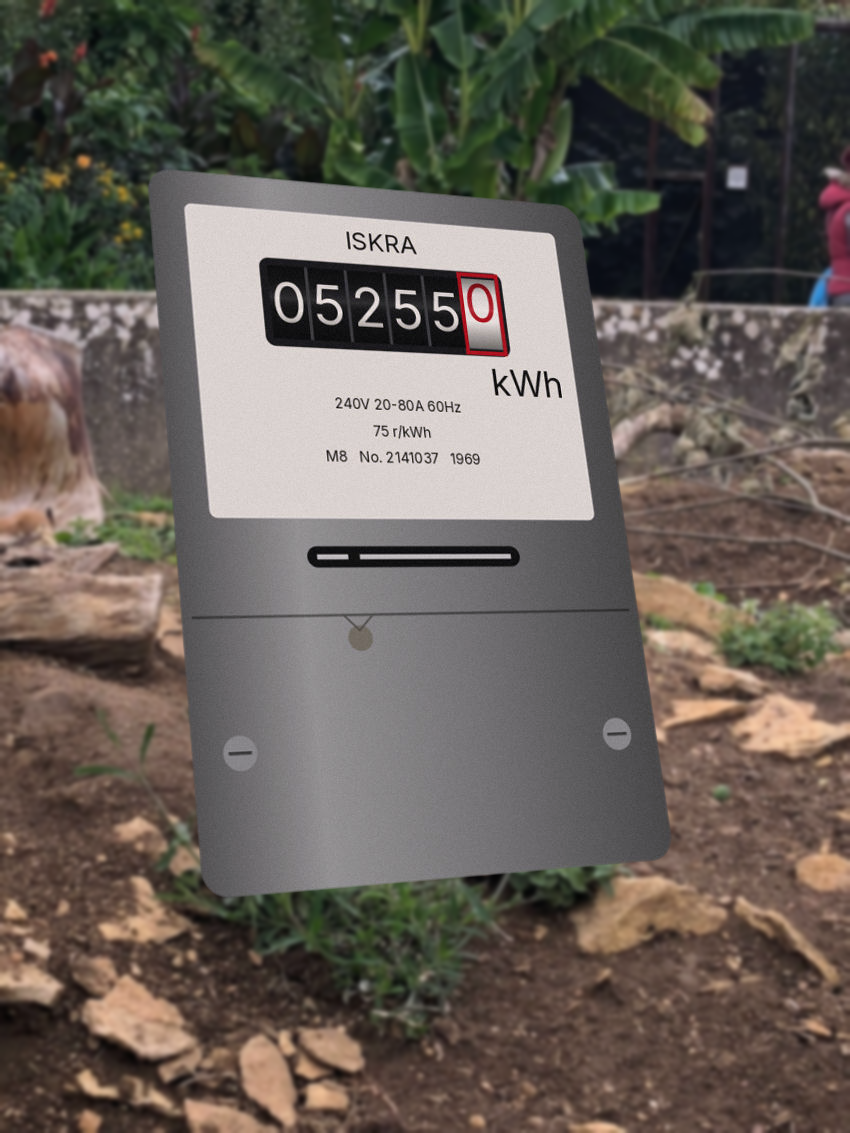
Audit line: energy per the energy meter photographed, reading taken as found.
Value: 5255.0 kWh
